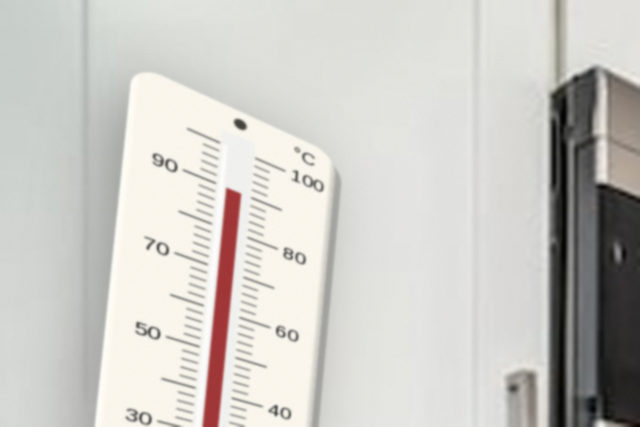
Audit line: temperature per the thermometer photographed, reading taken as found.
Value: 90 °C
